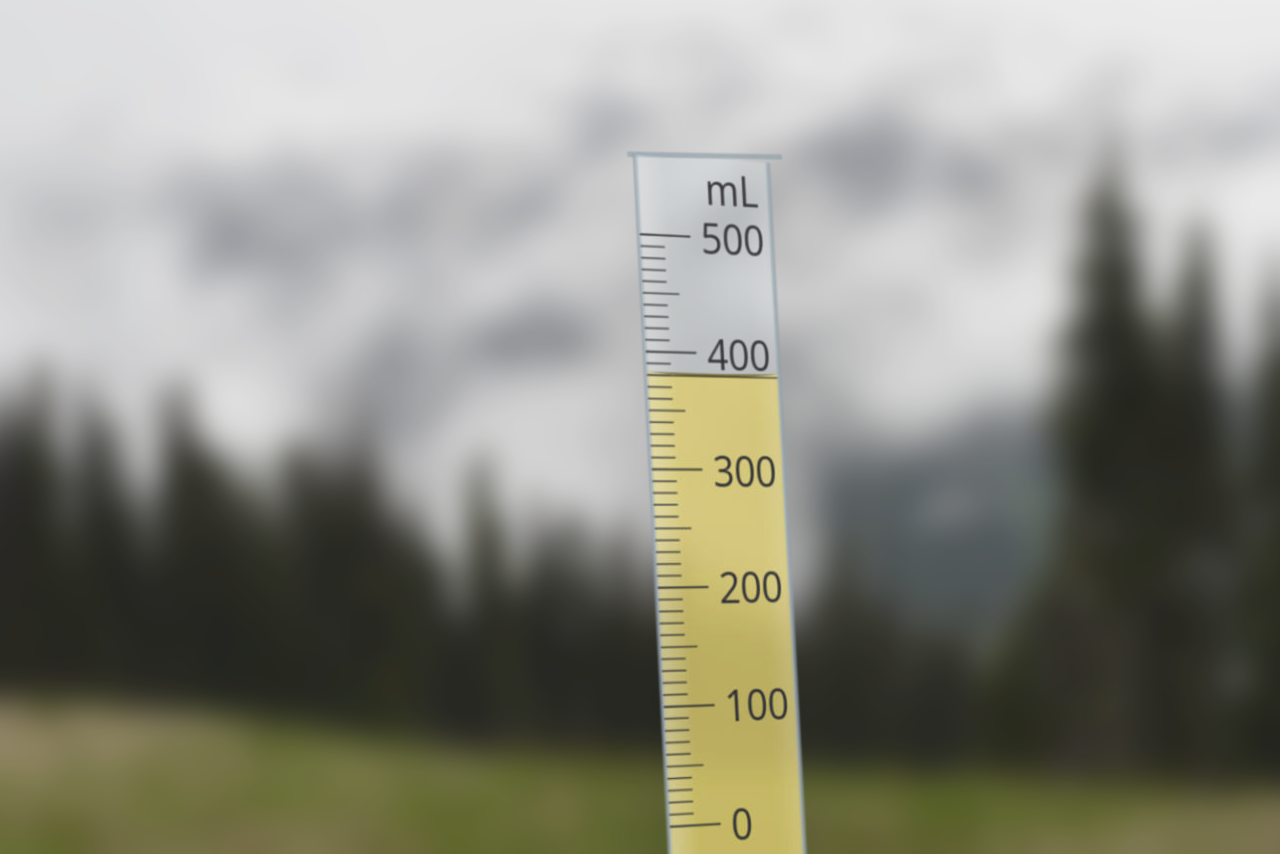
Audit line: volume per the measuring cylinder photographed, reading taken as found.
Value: 380 mL
